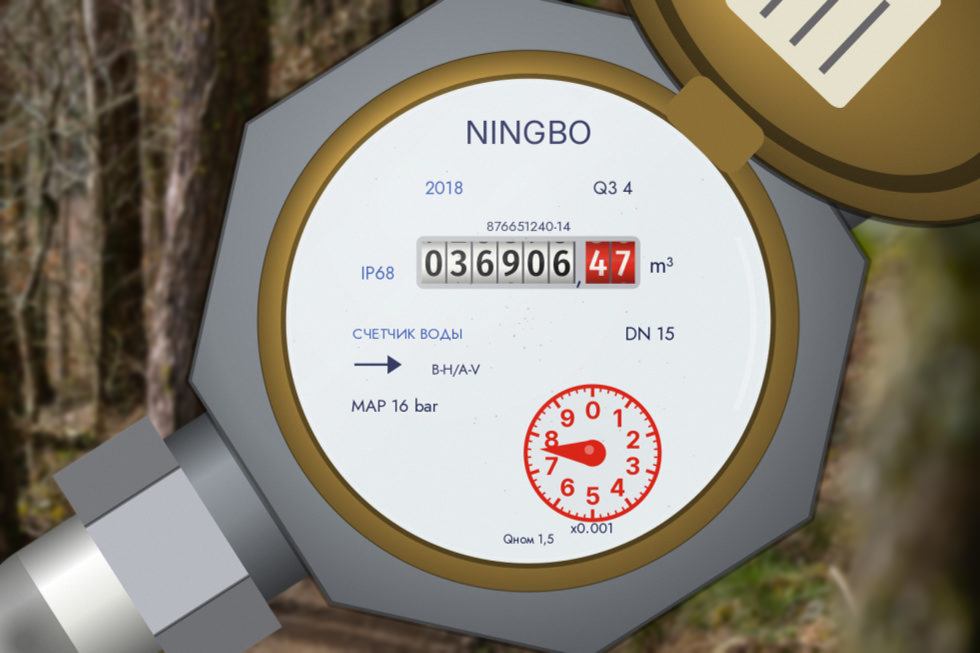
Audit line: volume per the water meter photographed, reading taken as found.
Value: 36906.477 m³
